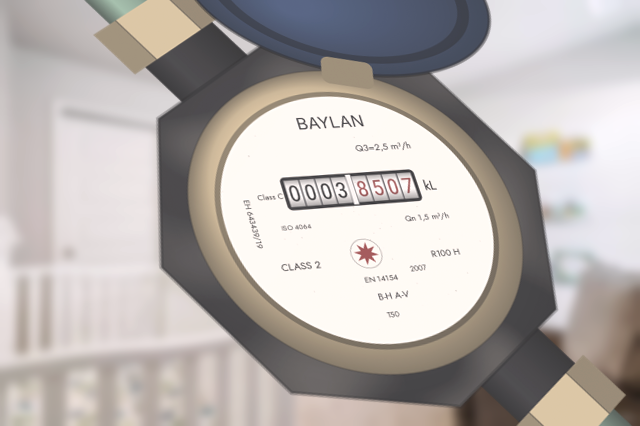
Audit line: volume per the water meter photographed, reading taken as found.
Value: 3.8507 kL
